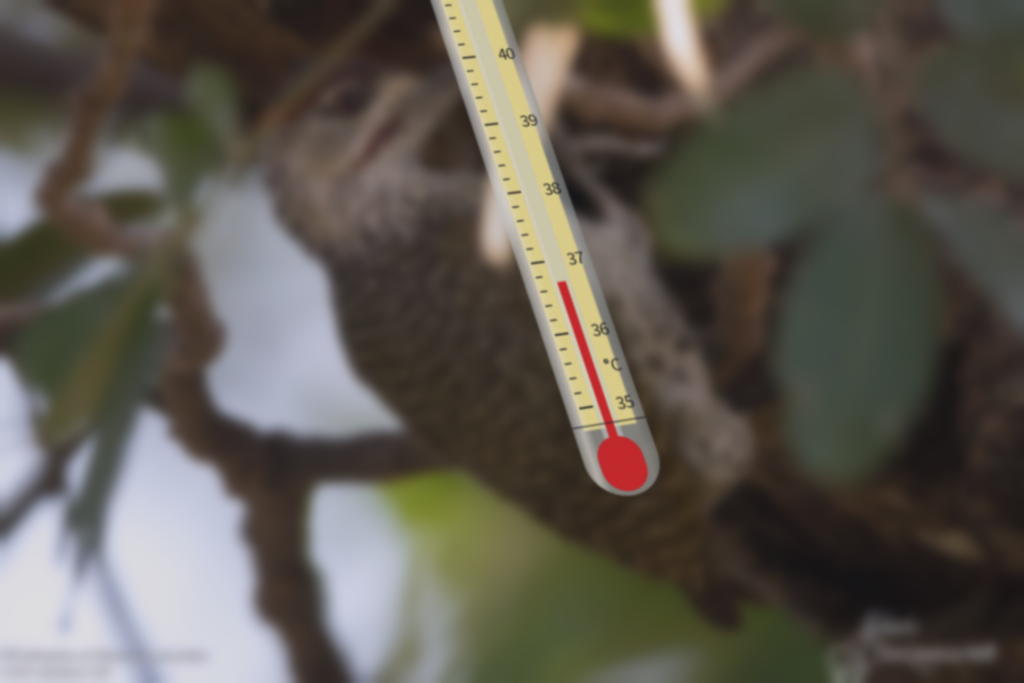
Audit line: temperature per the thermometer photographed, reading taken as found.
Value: 36.7 °C
